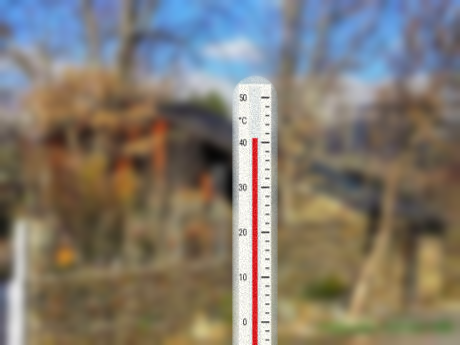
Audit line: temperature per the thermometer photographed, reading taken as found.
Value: 41 °C
